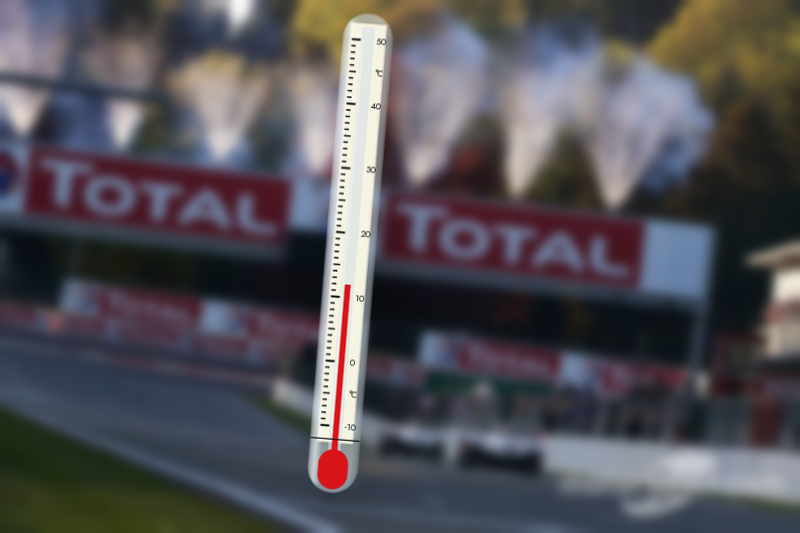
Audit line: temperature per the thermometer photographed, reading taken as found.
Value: 12 °C
